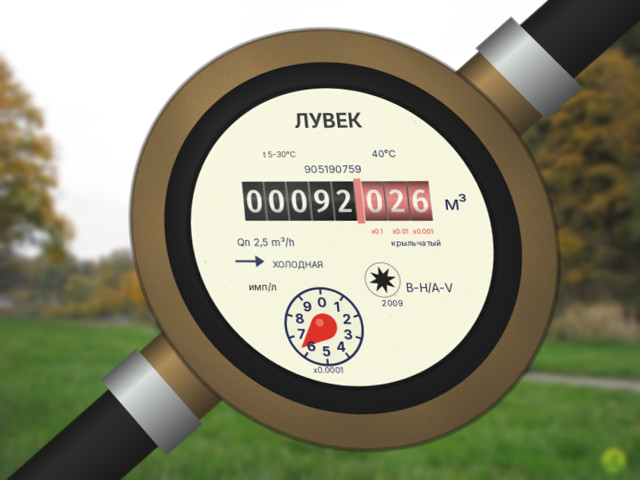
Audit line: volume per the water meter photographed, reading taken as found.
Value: 92.0266 m³
